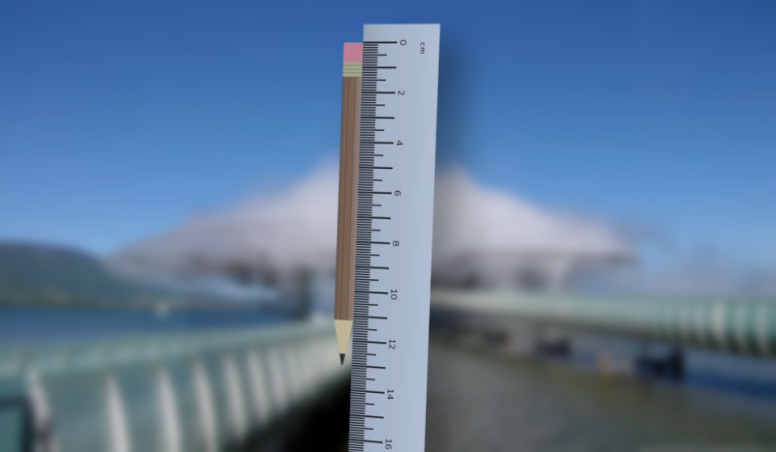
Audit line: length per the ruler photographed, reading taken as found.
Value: 13 cm
